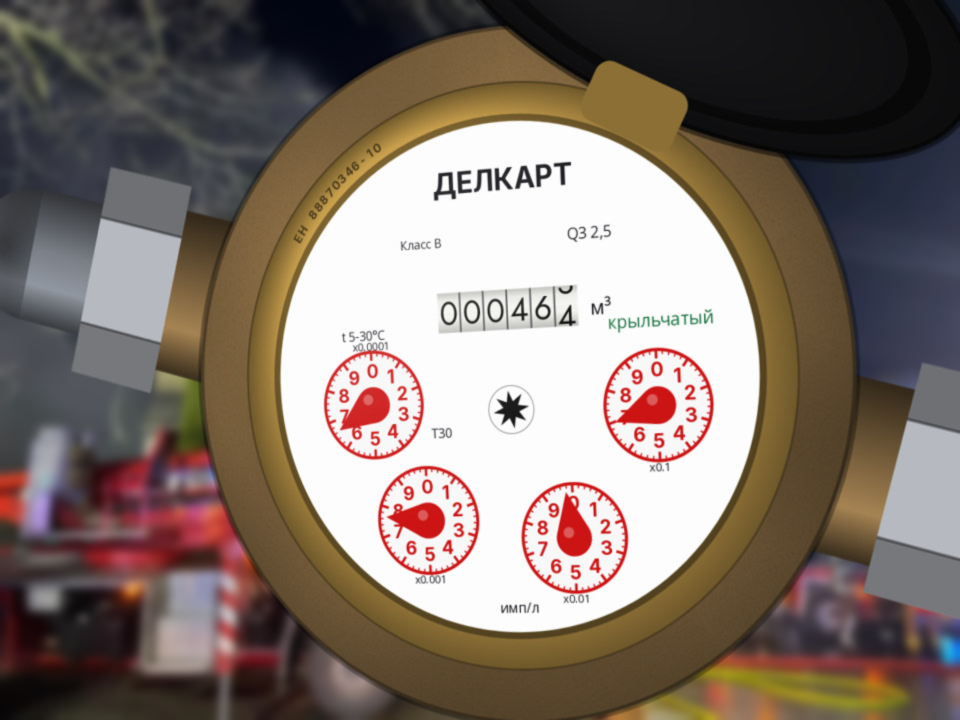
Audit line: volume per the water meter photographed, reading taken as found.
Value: 463.6976 m³
